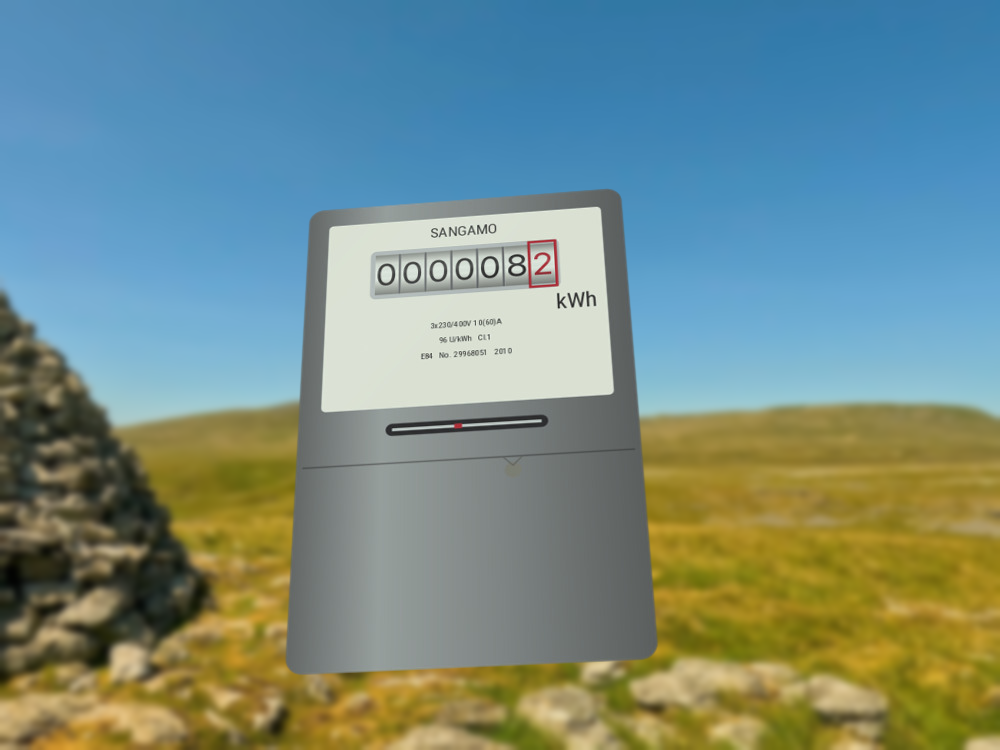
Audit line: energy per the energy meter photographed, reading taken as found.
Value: 8.2 kWh
